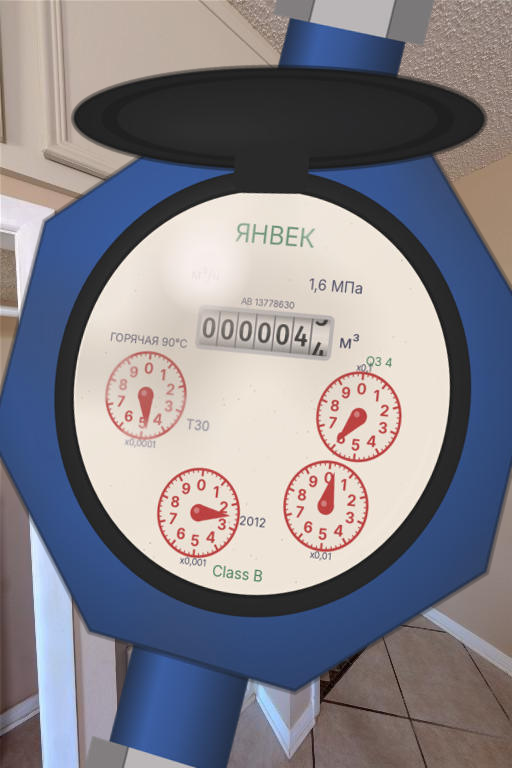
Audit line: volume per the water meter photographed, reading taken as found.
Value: 43.6024 m³
